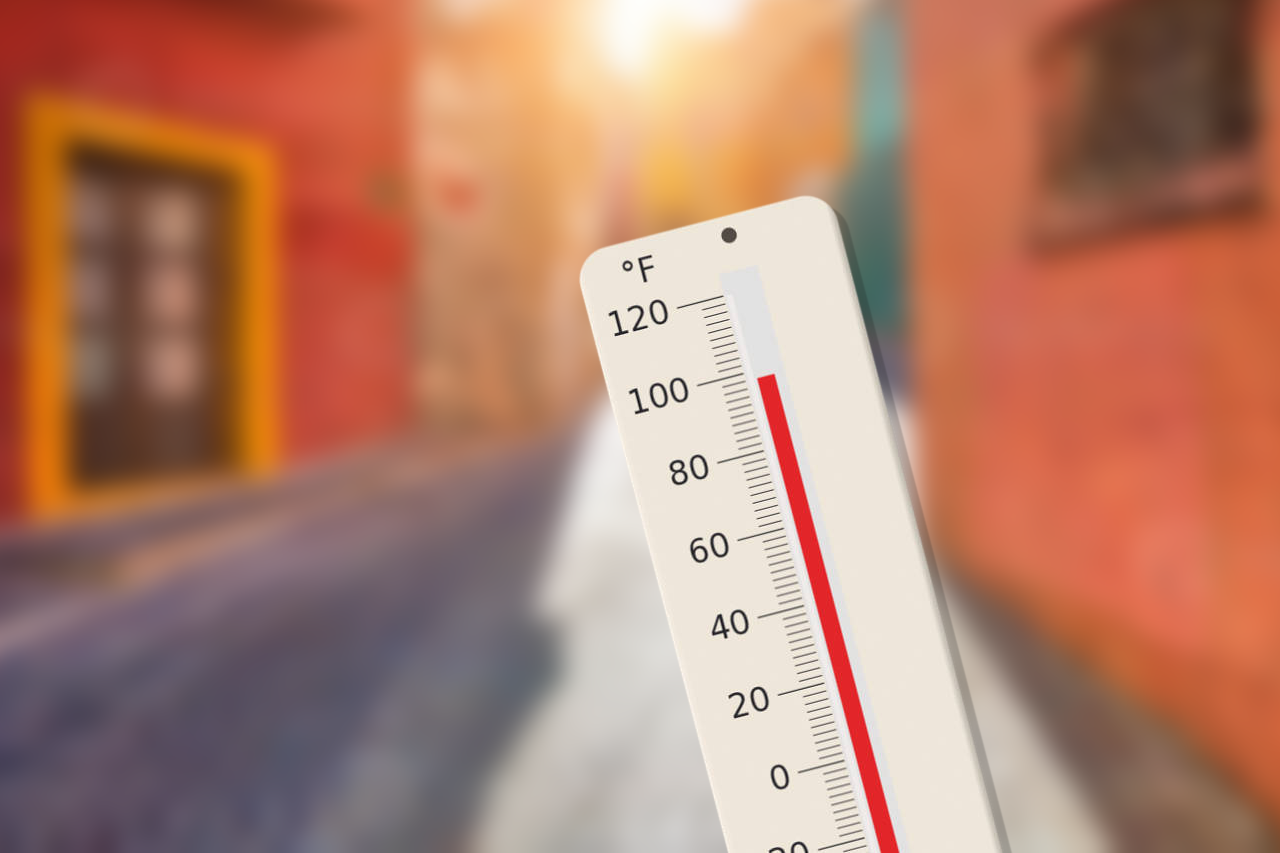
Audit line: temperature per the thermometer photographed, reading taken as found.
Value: 98 °F
